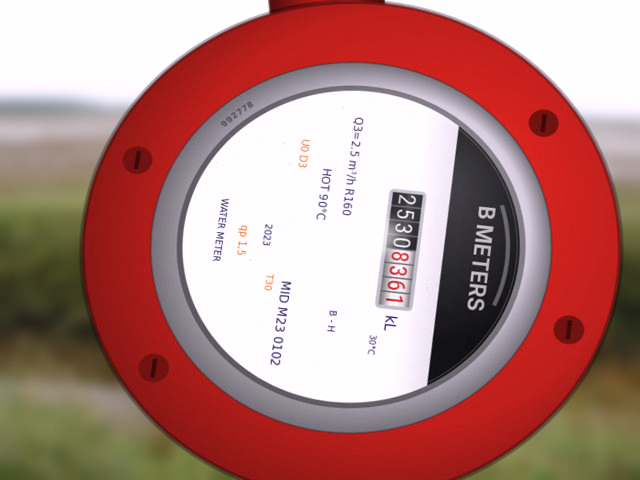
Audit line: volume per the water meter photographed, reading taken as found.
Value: 2530.8361 kL
